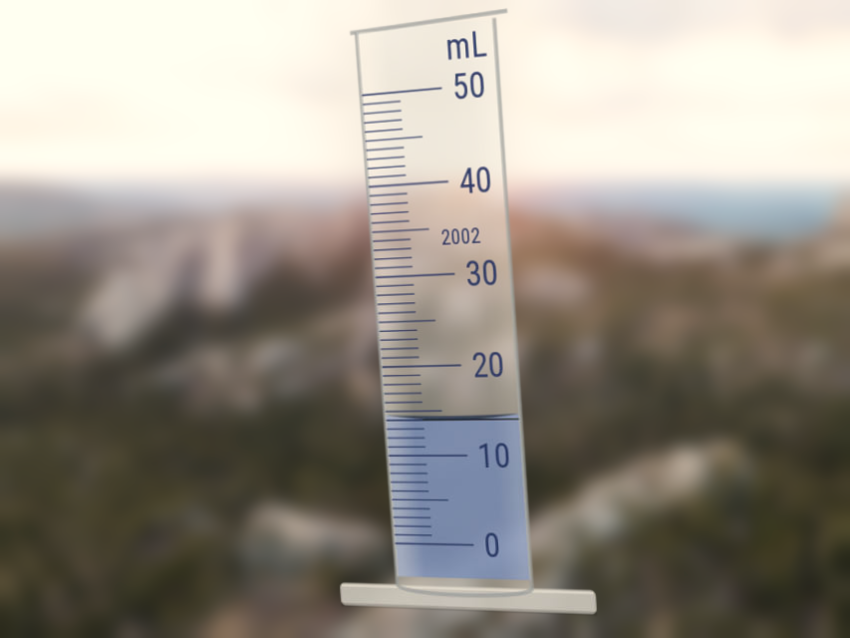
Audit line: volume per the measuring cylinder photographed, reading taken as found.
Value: 14 mL
